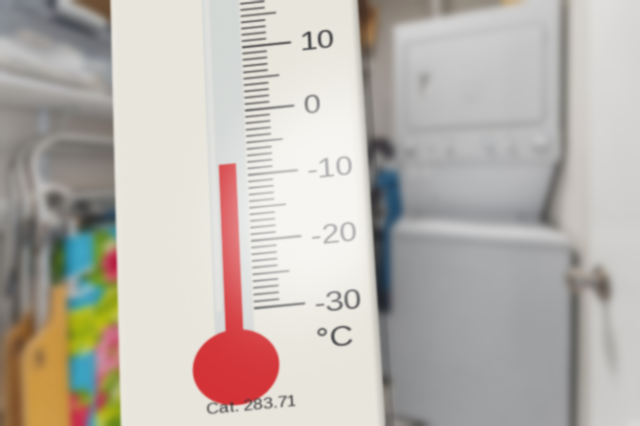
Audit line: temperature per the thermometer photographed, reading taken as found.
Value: -8 °C
